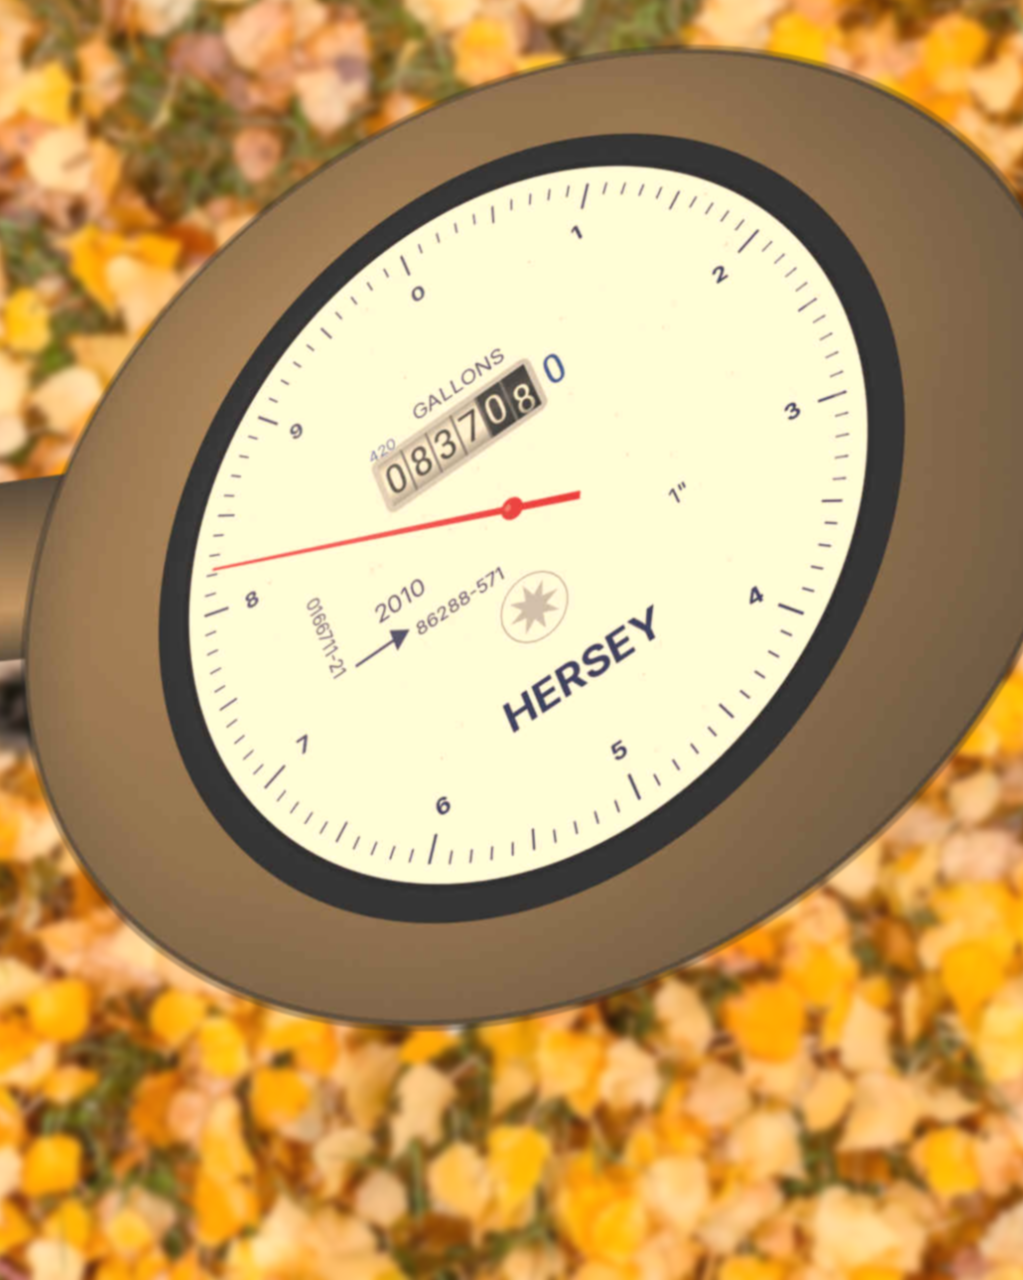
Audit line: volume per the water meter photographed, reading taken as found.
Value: 837078.2 gal
